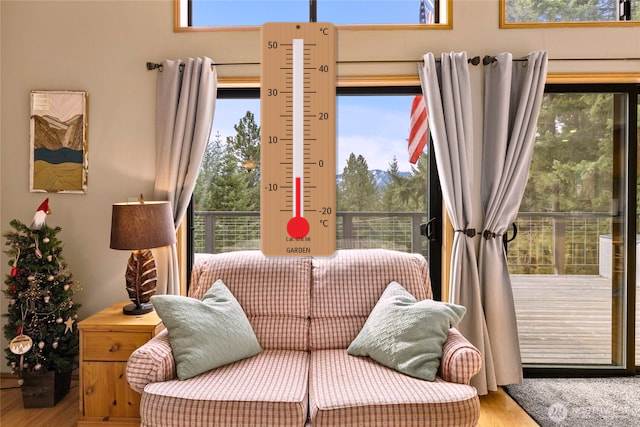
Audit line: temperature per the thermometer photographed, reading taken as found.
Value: -6 °C
